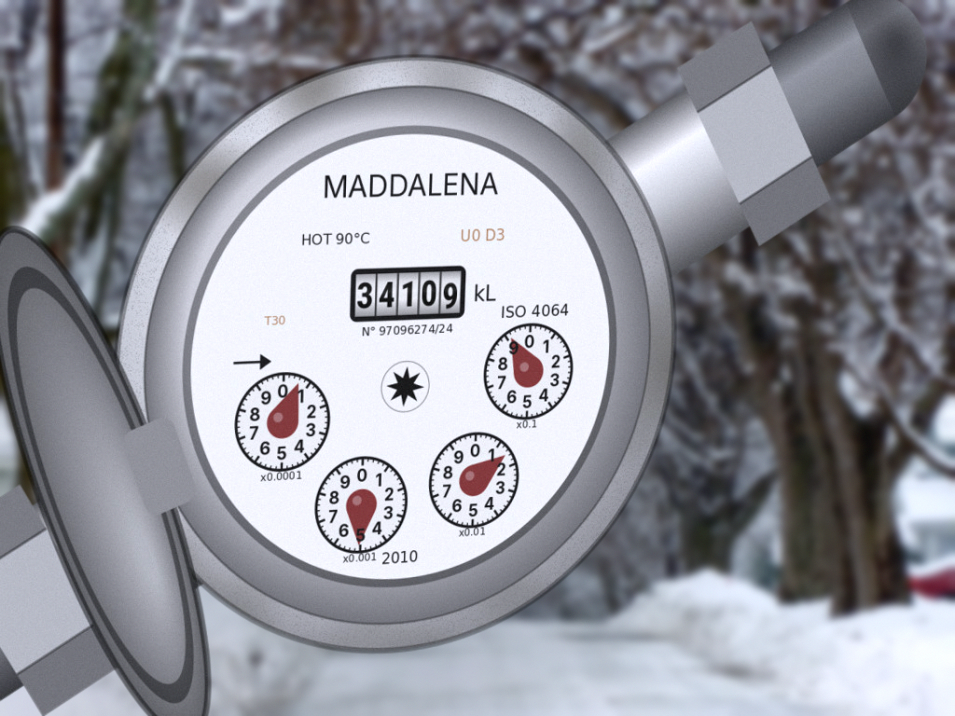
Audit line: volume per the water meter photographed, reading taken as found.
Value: 34108.9150 kL
